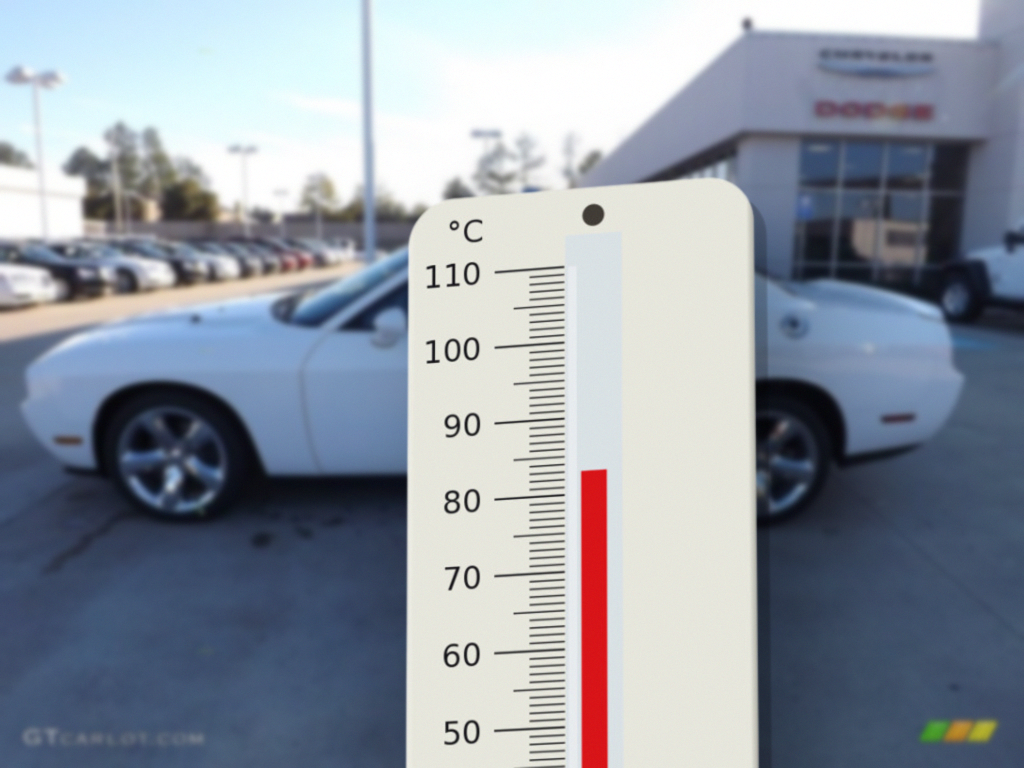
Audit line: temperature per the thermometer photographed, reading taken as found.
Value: 83 °C
